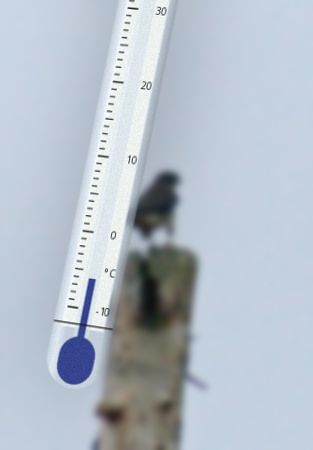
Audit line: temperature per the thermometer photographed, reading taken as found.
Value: -6 °C
